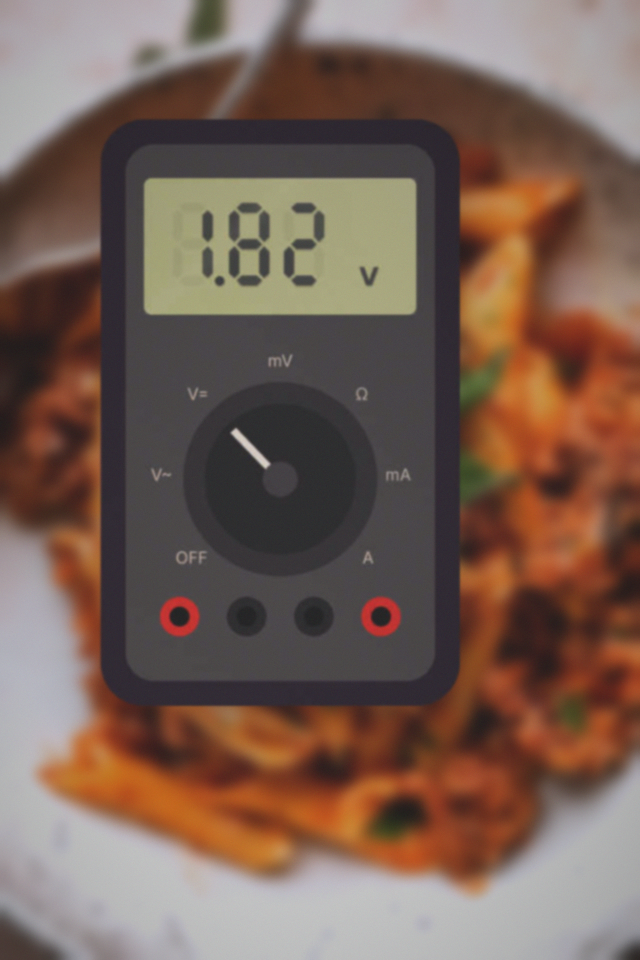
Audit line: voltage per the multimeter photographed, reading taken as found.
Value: 1.82 V
